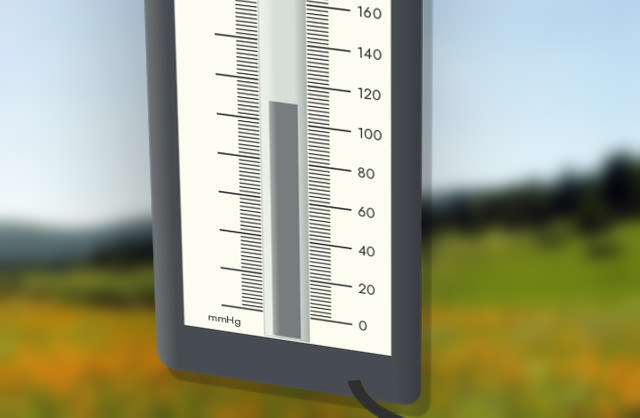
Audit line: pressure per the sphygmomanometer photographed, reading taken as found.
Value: 110 mmHg
